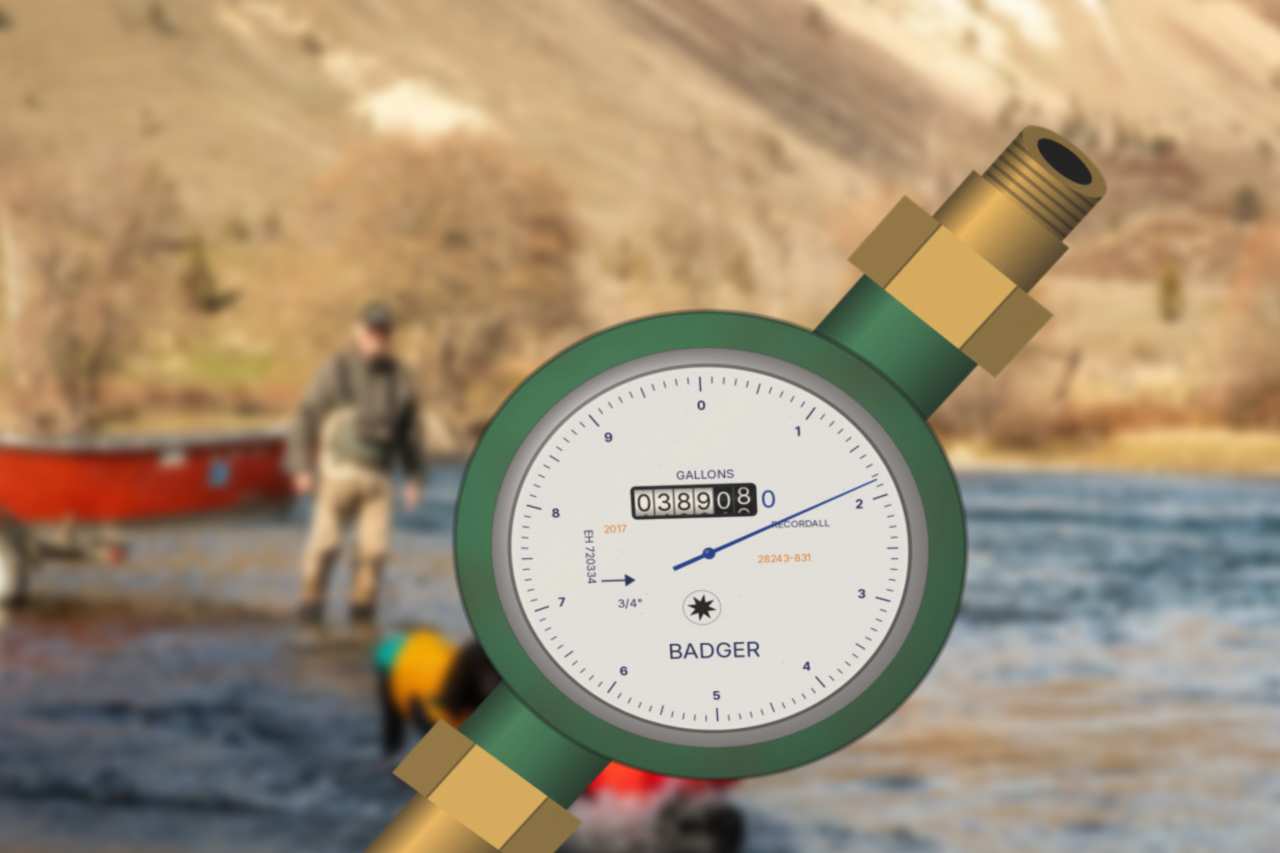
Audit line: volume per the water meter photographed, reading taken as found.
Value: 389081.8 gal
